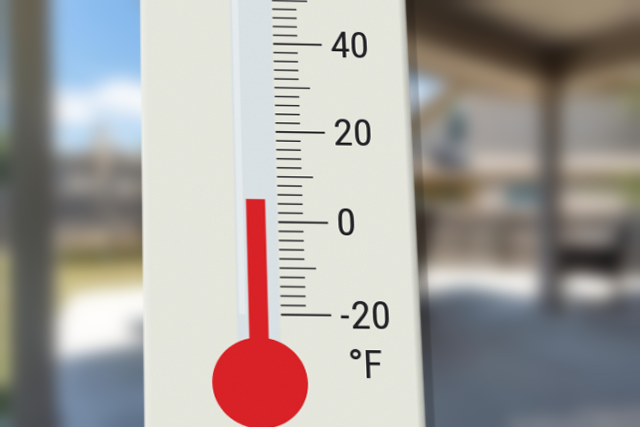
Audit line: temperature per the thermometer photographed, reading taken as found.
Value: 5 °F
